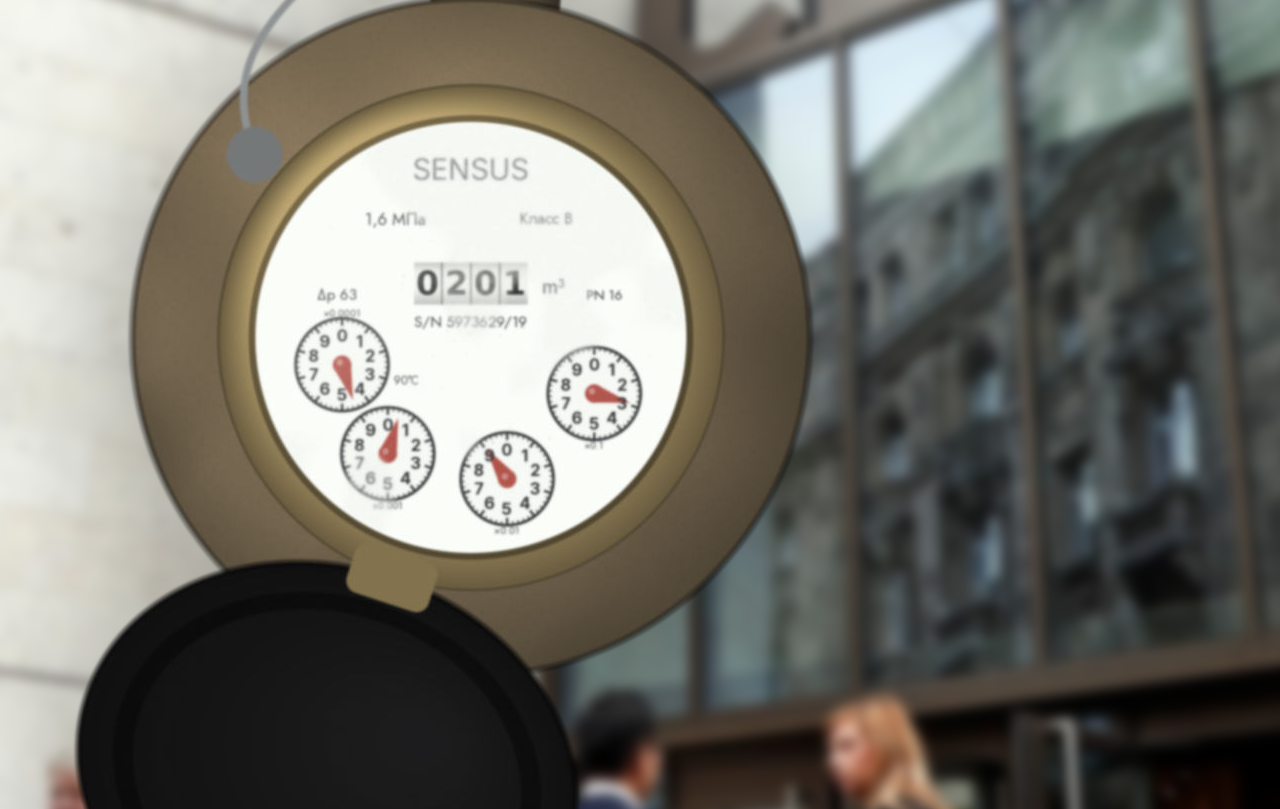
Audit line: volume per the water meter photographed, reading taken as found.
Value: 201.2904 m³
